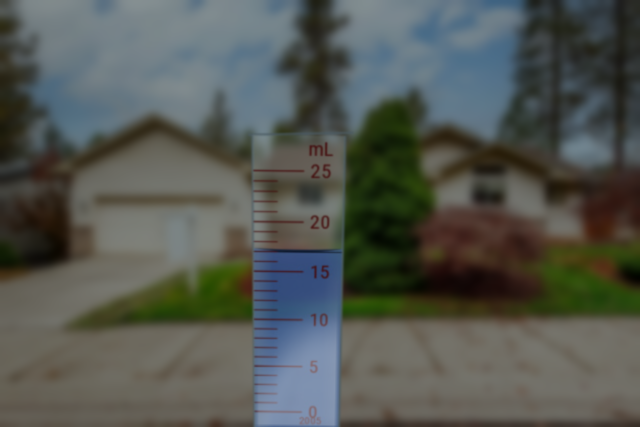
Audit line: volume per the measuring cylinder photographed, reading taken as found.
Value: 17 mL
